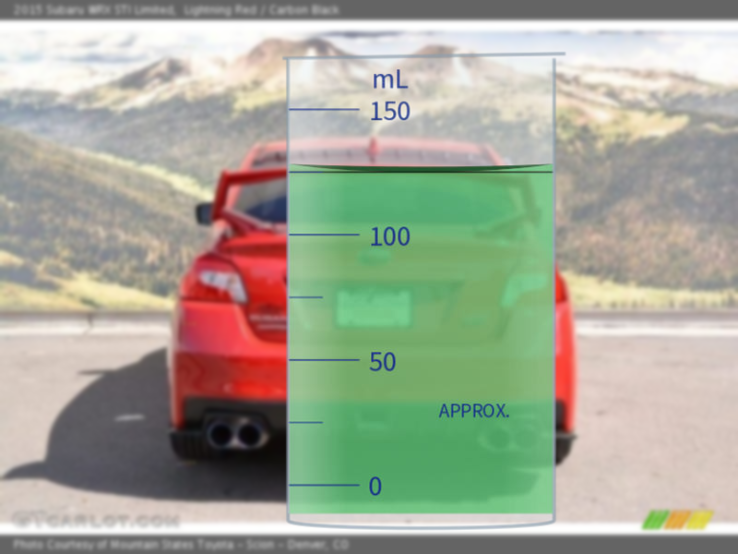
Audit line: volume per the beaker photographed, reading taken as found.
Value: 125 mL
